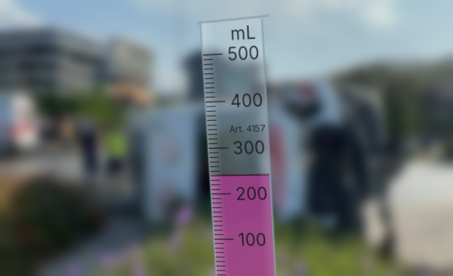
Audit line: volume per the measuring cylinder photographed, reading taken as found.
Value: 240 mL
